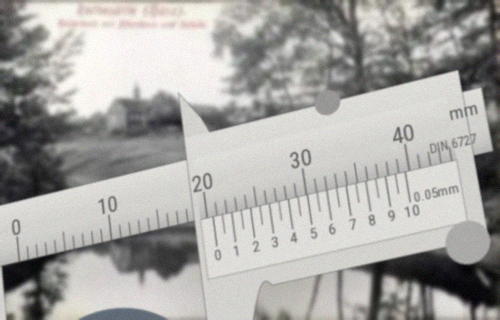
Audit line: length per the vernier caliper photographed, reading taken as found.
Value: 20.6 mm
